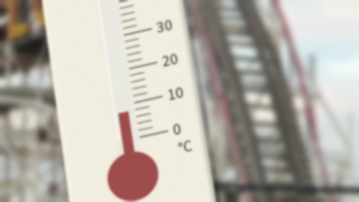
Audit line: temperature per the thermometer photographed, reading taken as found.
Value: 8 °C
